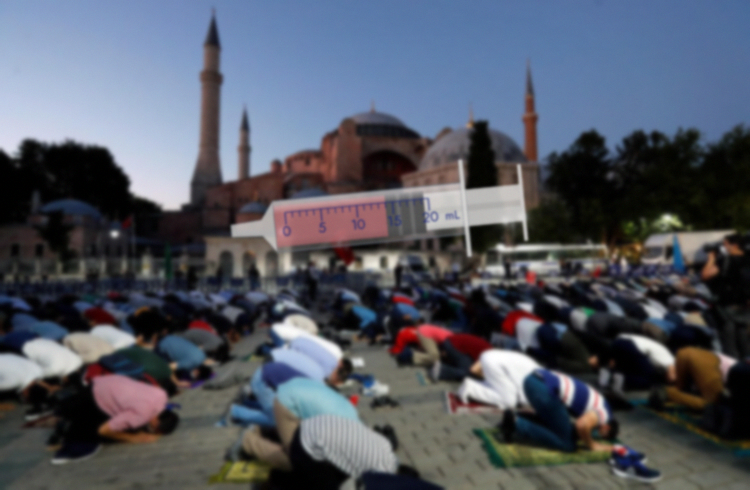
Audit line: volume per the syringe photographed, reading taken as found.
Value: 14 mL
